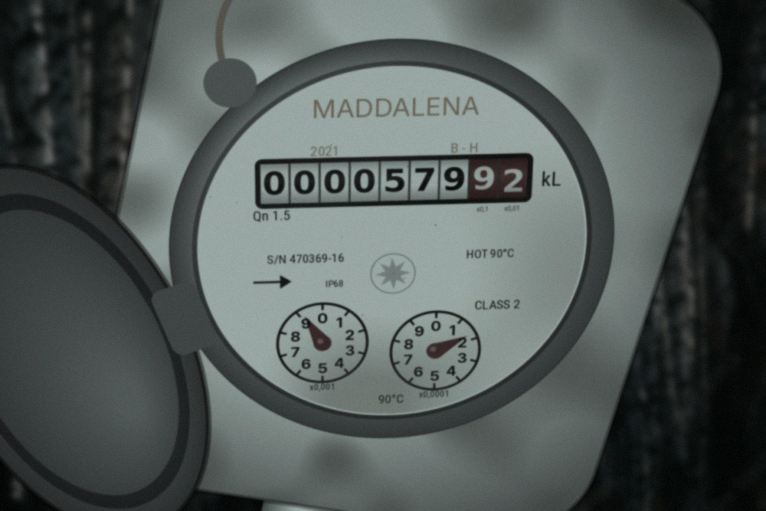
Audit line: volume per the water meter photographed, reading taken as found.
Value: 579.9191 kL
